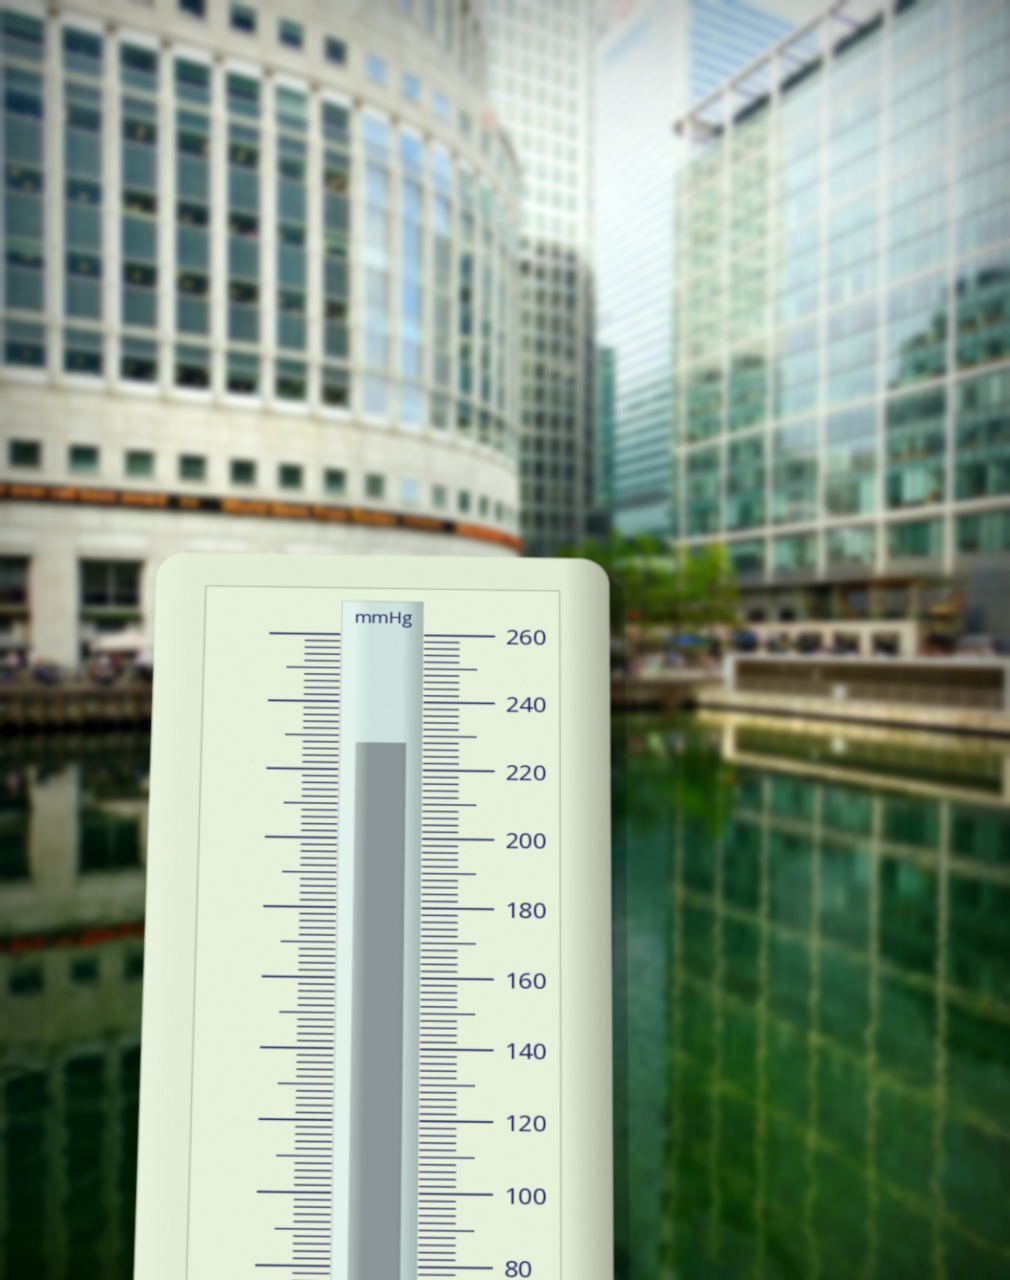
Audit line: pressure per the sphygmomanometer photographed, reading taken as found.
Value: 228 mmHg
